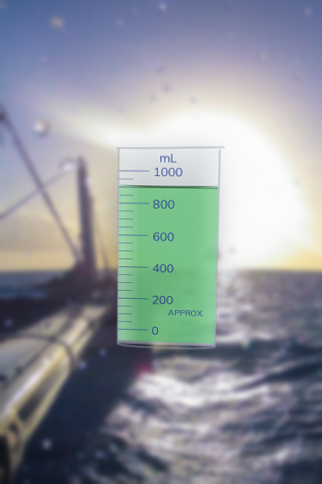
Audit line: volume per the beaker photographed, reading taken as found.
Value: 900 mL
